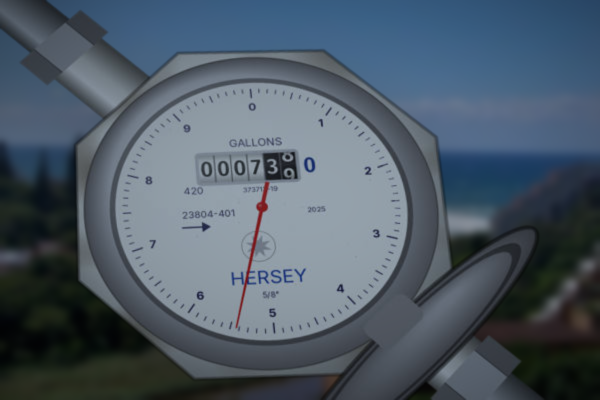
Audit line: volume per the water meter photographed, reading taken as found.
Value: 7385.4 gal
